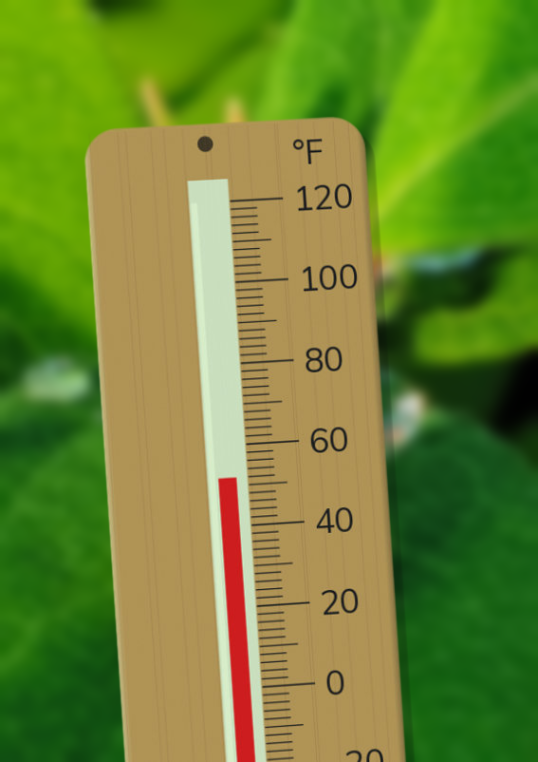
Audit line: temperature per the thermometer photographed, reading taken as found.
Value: 52 °F
